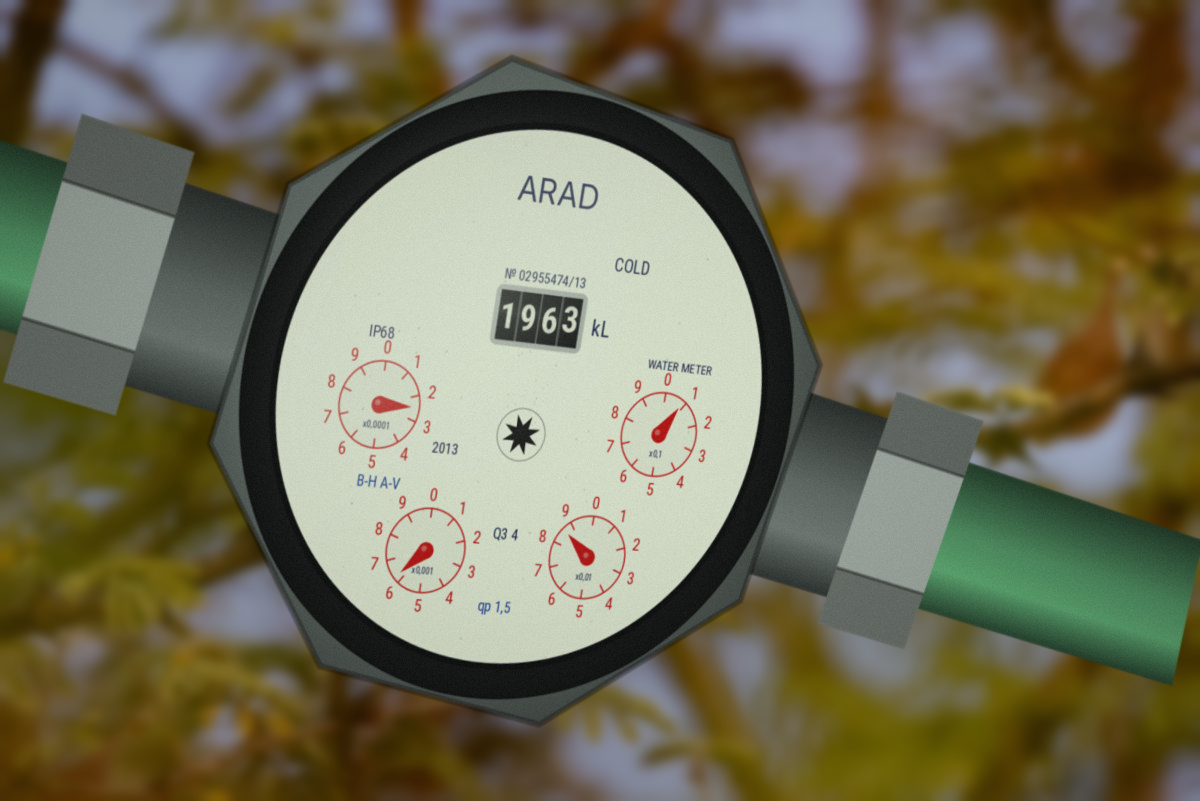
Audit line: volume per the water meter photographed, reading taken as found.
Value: 1963.0862 kL
